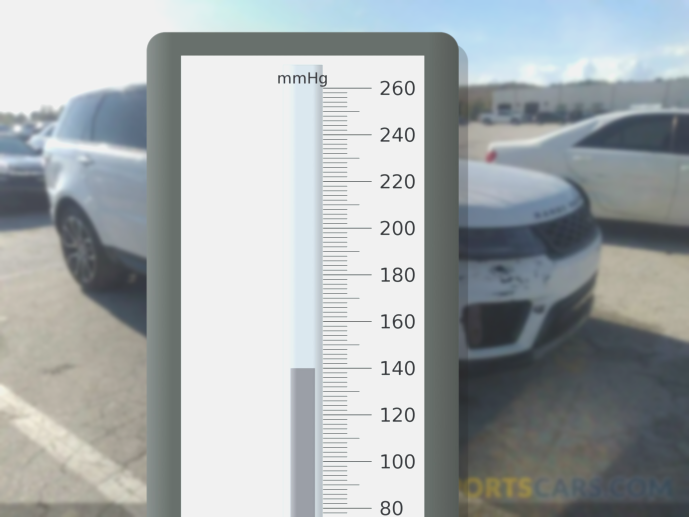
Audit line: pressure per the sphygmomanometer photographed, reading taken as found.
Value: 140 mmHg
